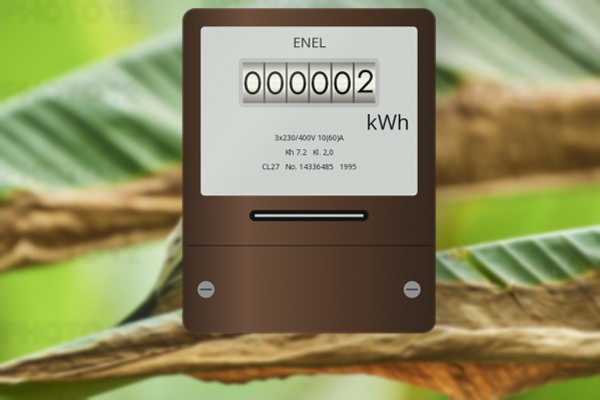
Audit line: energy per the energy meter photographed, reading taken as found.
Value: 2 kWh
